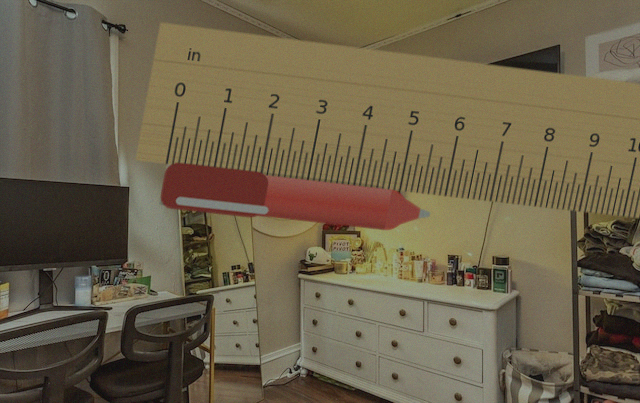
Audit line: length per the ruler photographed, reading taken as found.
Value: 5.75 in
